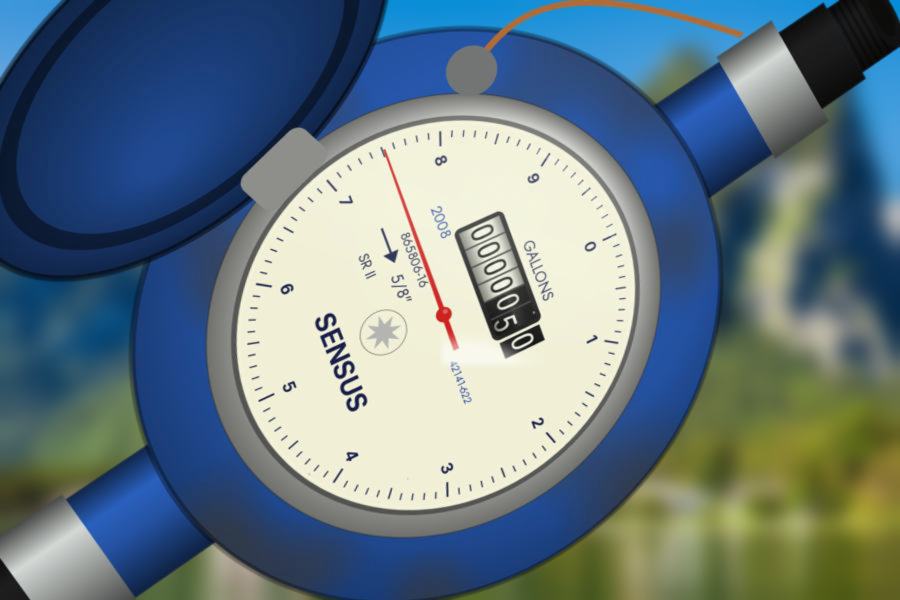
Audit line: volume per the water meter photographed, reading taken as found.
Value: 47.5 gal
